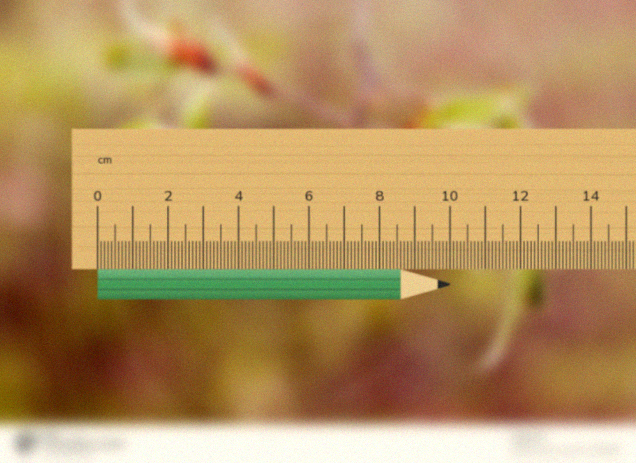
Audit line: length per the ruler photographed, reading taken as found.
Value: 10 cm
